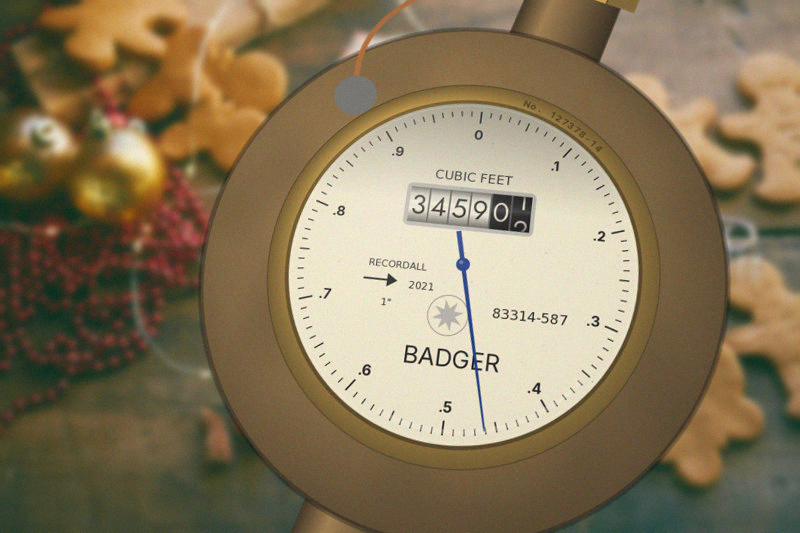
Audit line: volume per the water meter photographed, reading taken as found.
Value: 345901.46 ft³
